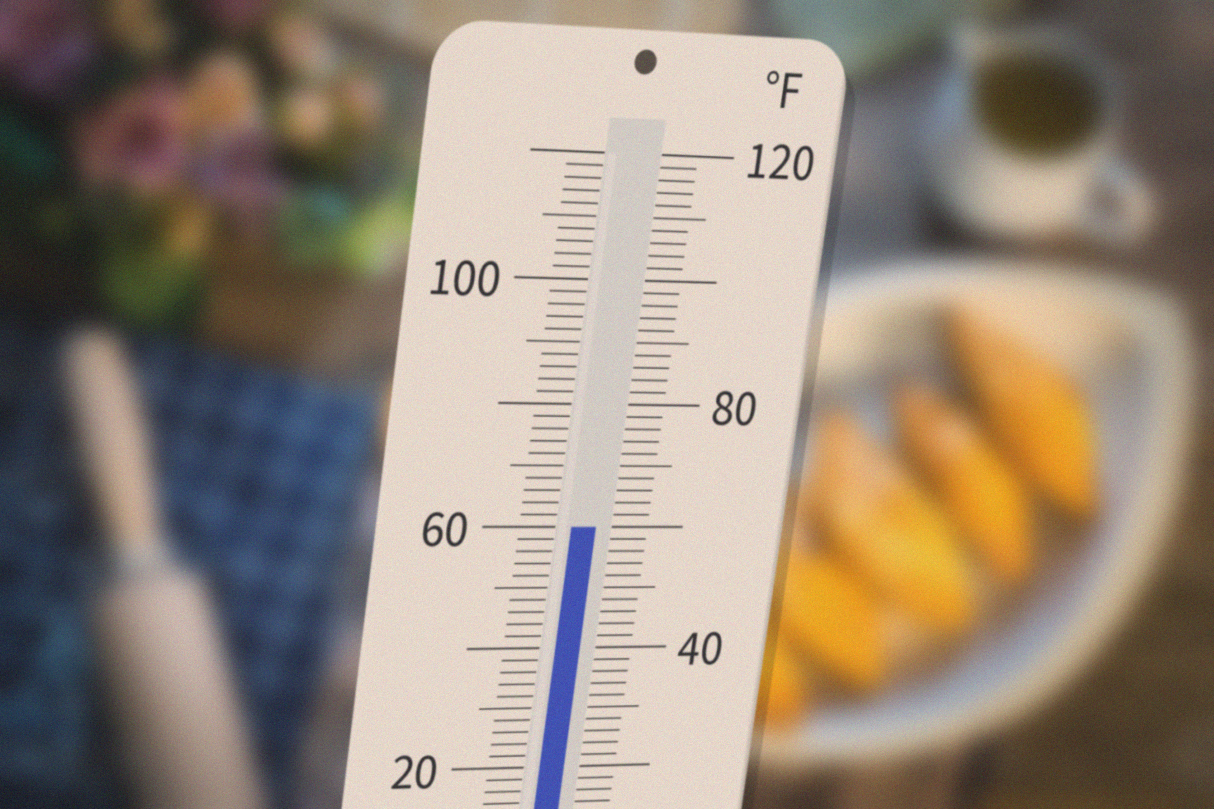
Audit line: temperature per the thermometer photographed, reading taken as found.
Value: 60 °F
